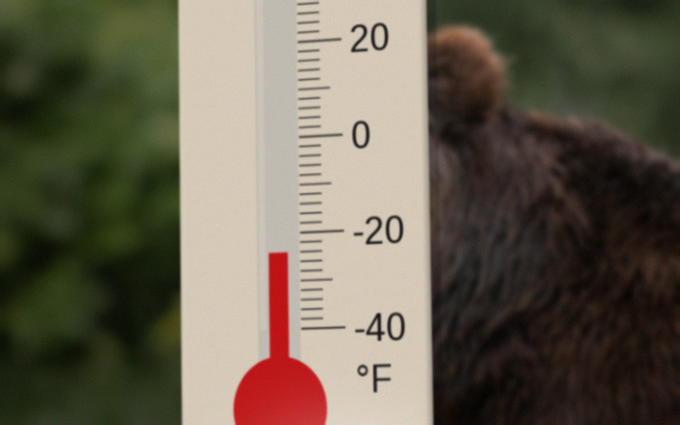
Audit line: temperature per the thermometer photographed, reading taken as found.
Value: -24 °F
